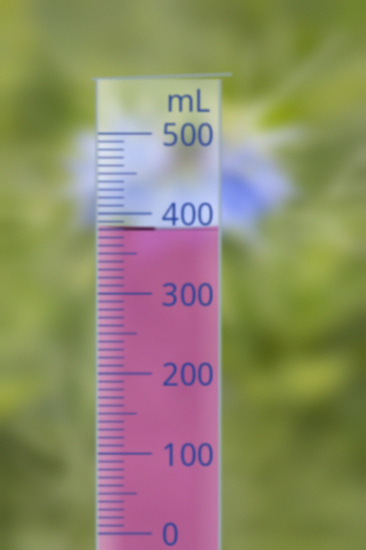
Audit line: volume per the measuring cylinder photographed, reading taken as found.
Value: 380 mL
